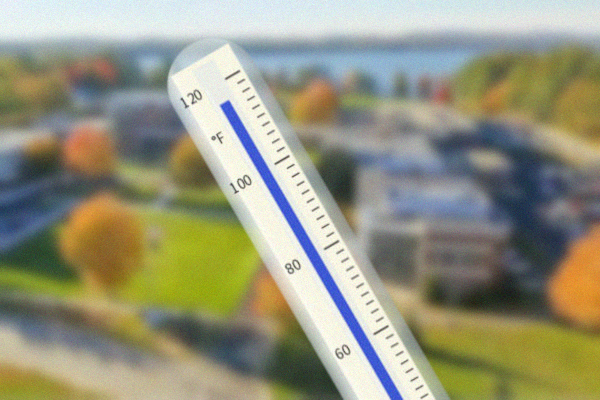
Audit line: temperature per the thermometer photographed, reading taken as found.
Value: 116 °F
